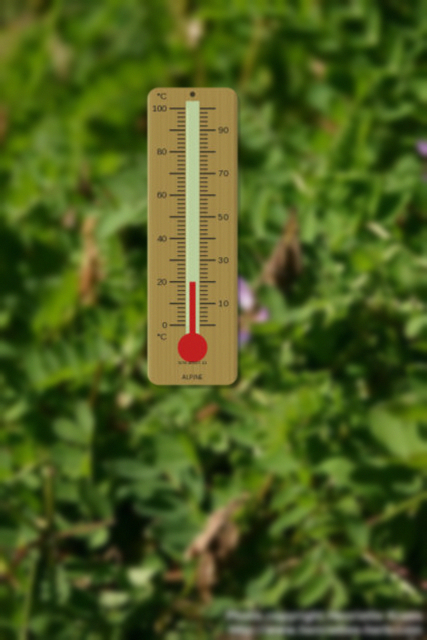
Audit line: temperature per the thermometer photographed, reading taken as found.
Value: 20 °C
